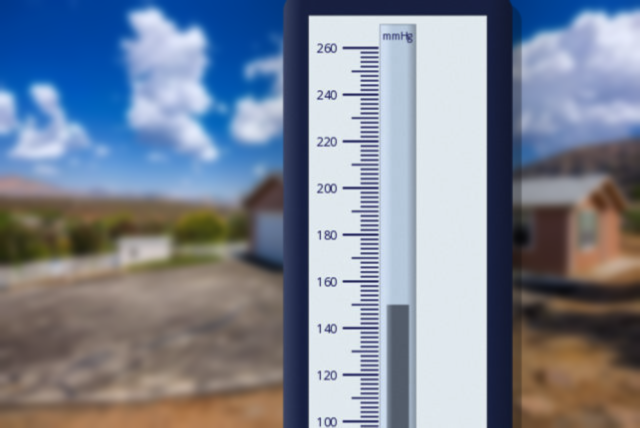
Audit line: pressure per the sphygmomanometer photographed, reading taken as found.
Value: 150 mmHg
